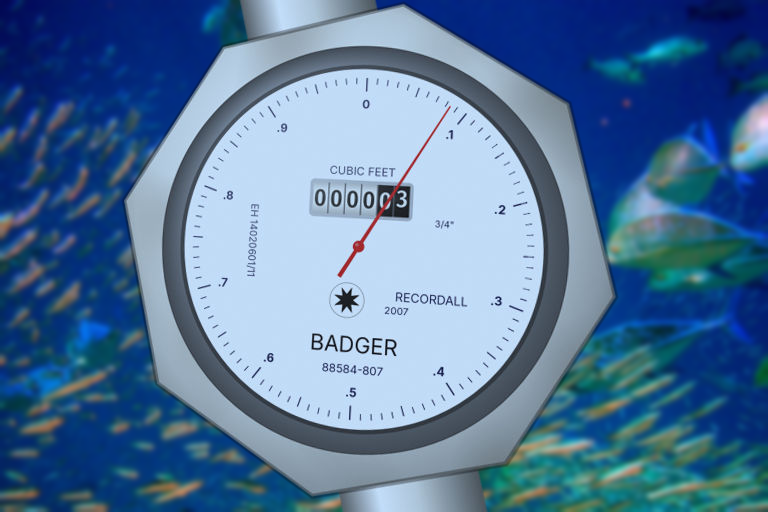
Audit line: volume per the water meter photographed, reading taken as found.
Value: 3.08 ft³
